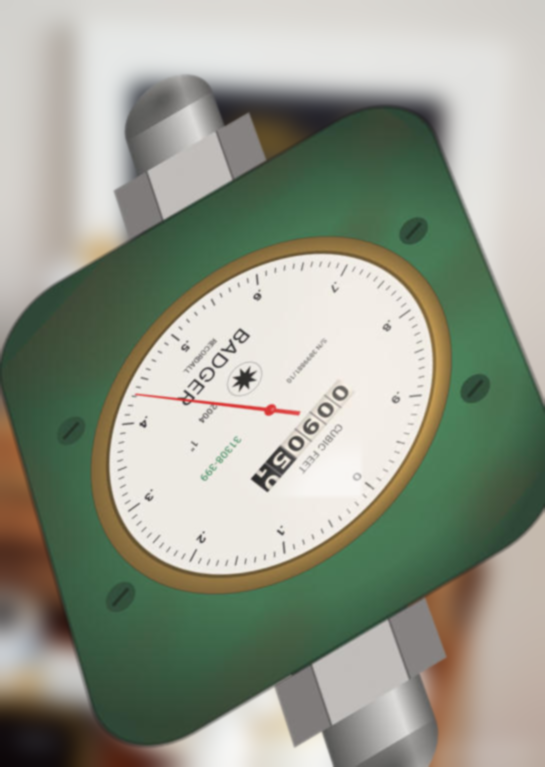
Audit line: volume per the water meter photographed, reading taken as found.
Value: 9050.43 ft³
